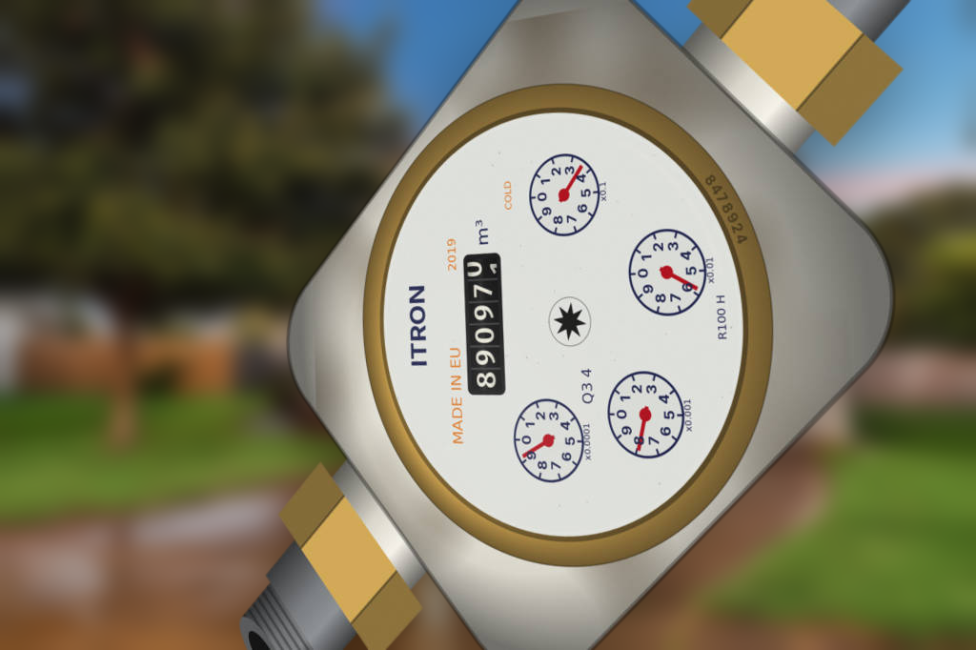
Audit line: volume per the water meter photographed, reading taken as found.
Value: 890970.3579 m³
